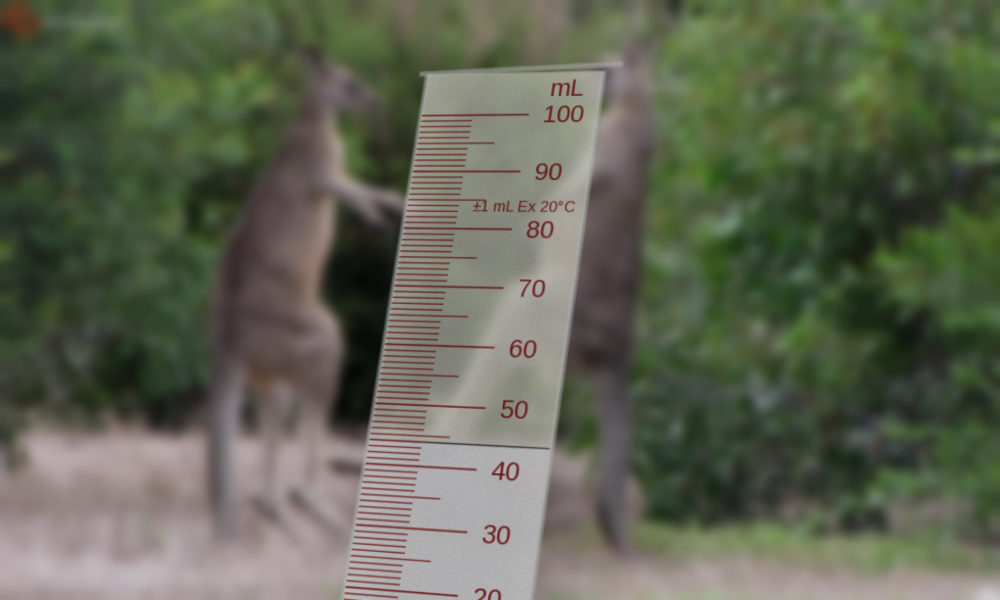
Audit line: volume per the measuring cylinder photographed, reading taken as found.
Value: 44 mL
